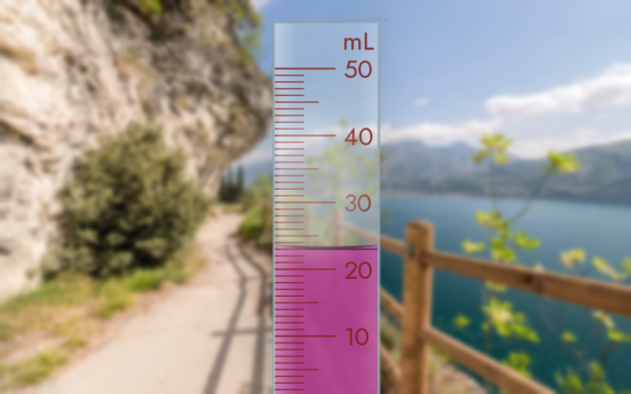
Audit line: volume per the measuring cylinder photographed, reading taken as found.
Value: 23 mL
